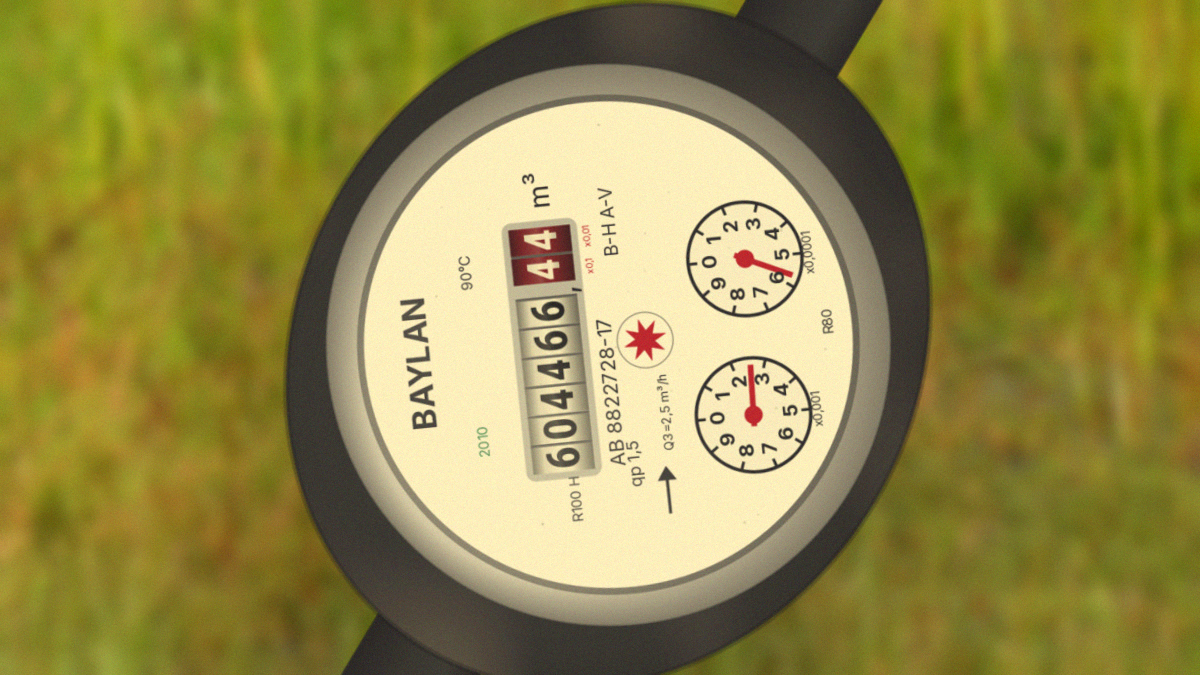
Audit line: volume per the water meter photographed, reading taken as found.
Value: 604466.4425 m³
